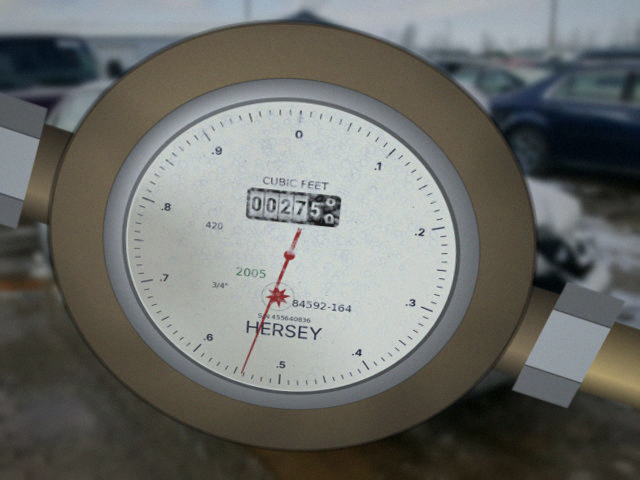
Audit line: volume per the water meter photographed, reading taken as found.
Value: 2758.54 ft³
